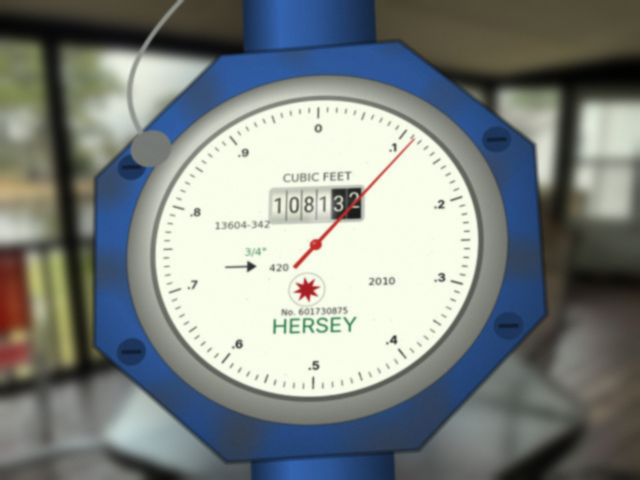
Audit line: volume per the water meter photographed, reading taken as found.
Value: 108132.11 ft³
